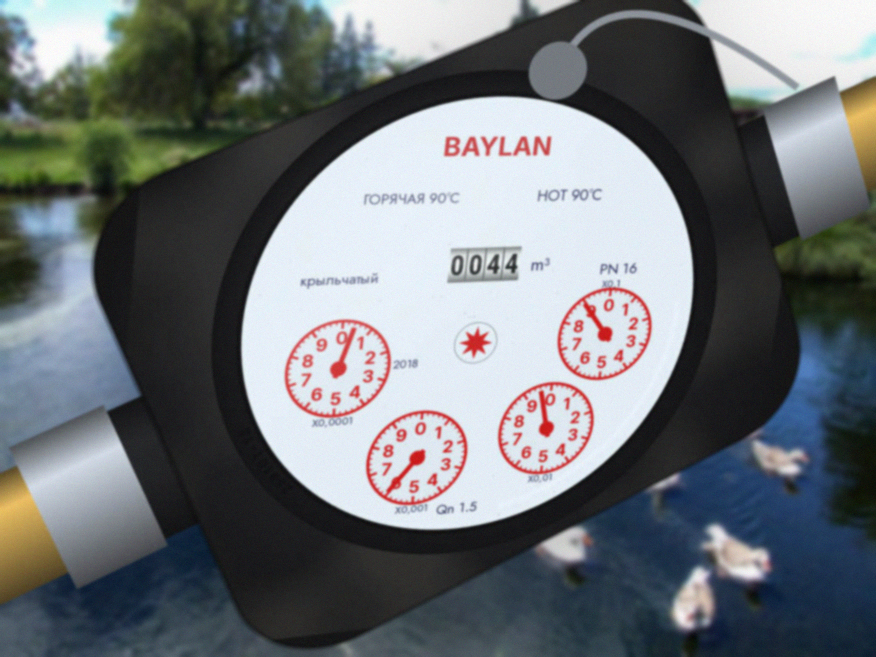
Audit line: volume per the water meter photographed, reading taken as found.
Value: 44.8960 m³
